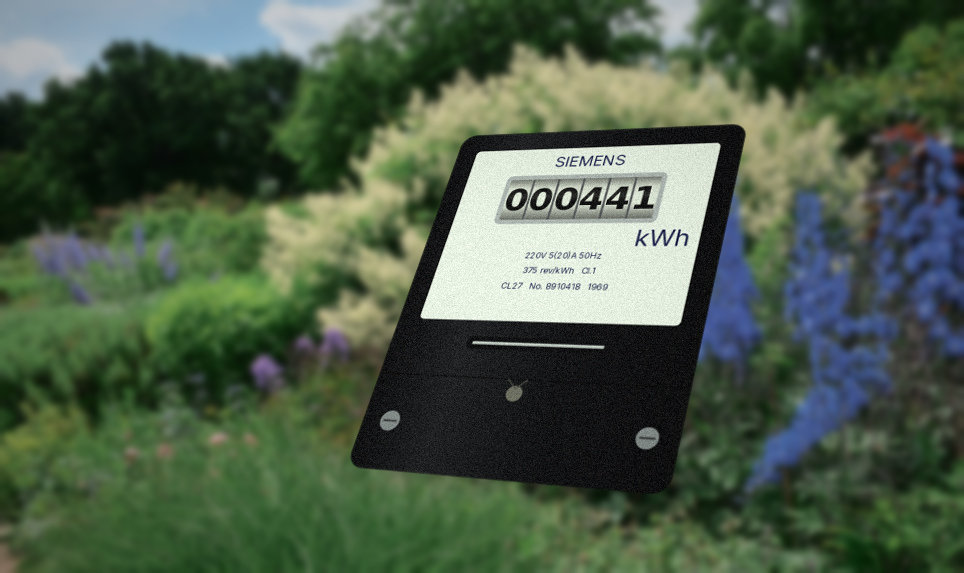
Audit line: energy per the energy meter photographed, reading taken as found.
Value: 441 kWh
